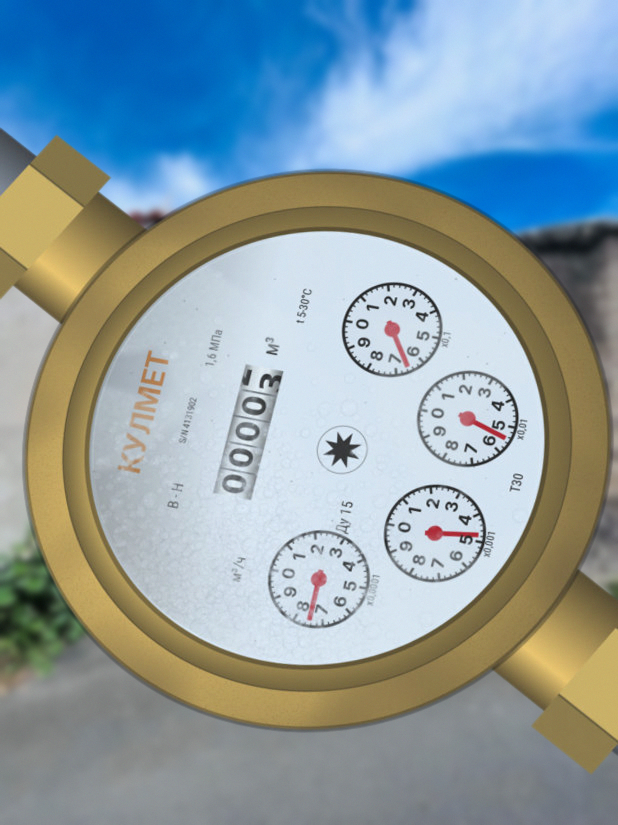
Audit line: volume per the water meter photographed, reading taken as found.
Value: 2.6547 m³
